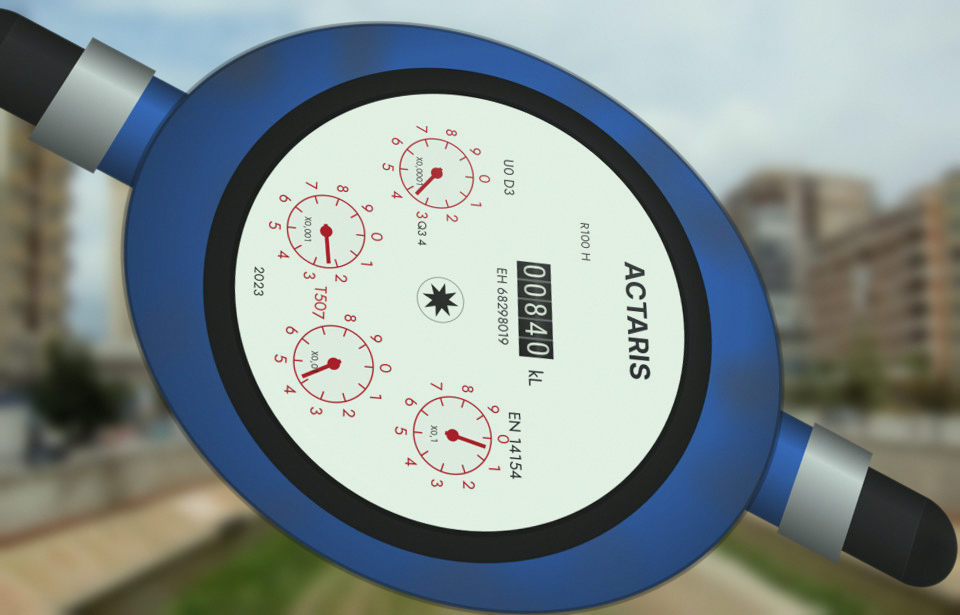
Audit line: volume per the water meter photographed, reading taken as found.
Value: 840.0423 kL
